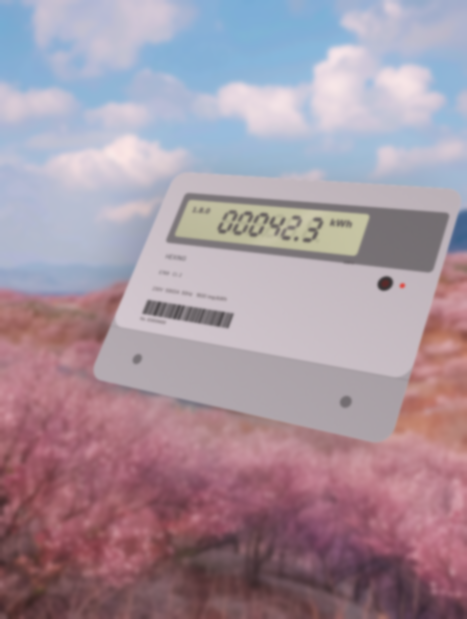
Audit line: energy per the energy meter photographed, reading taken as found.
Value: 42.3 kWh
